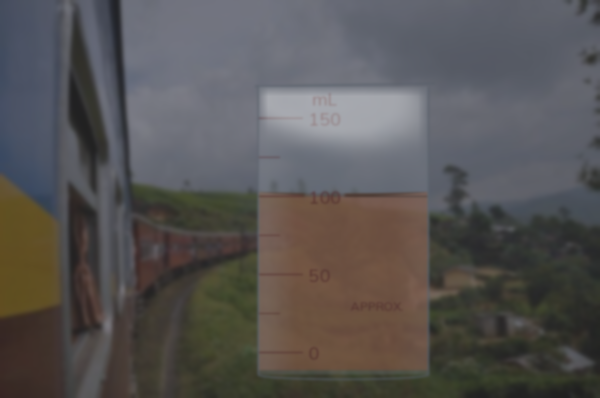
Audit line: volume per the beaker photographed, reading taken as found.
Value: 100 mL
